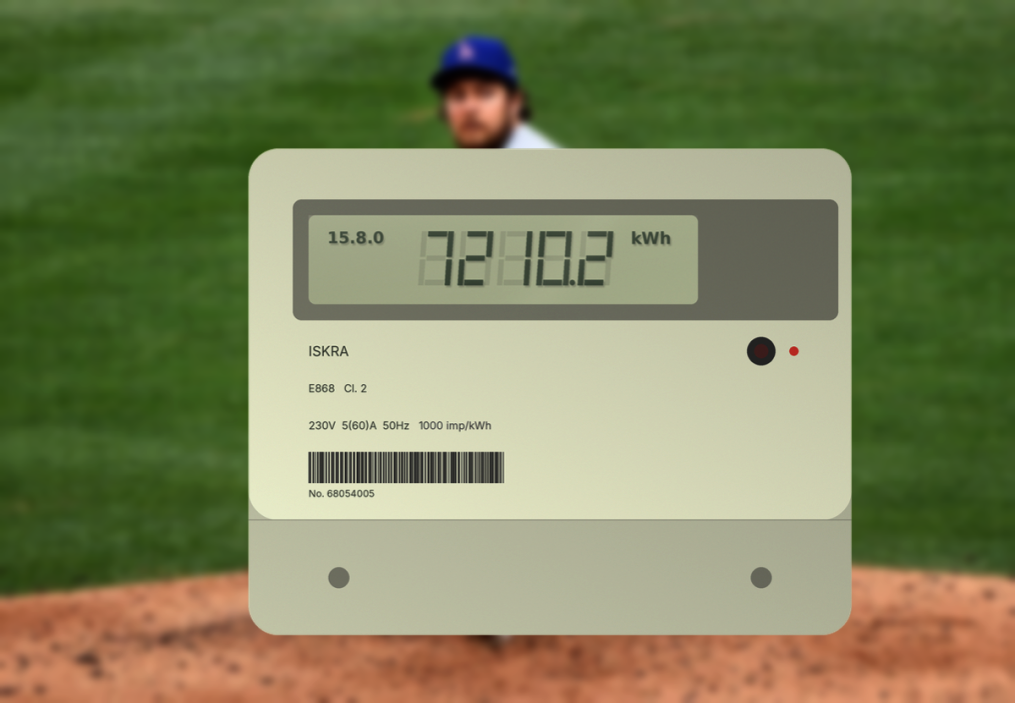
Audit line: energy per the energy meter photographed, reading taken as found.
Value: 7210.2 kWh
